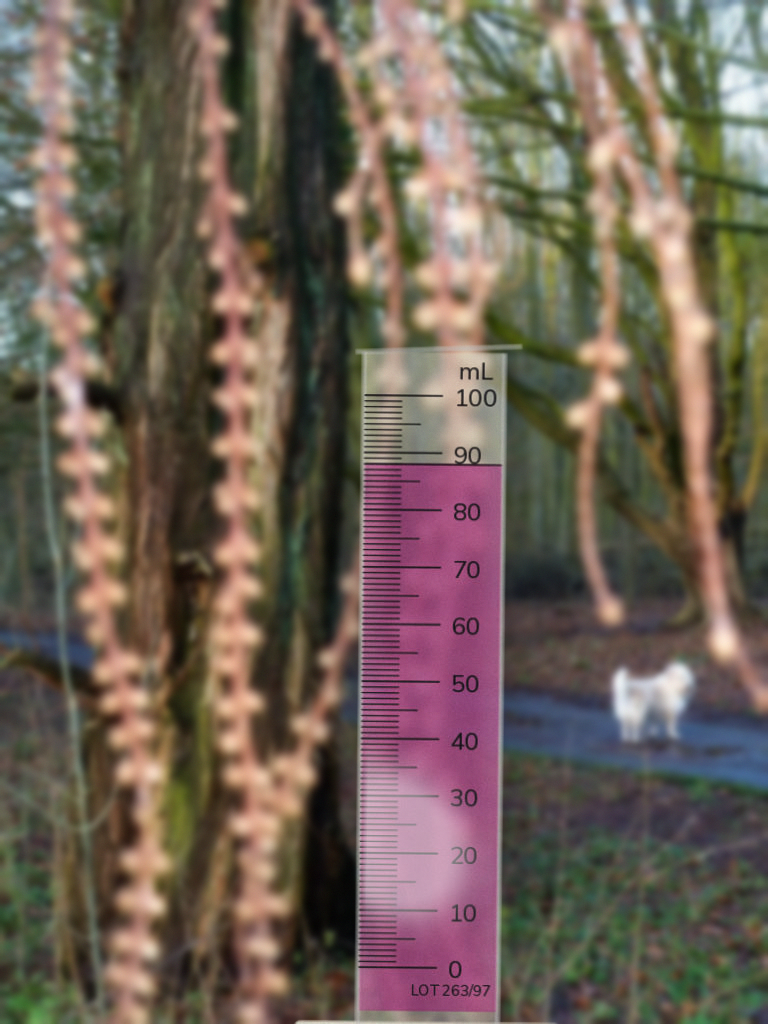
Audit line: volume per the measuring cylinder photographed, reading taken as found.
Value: 88 mL
